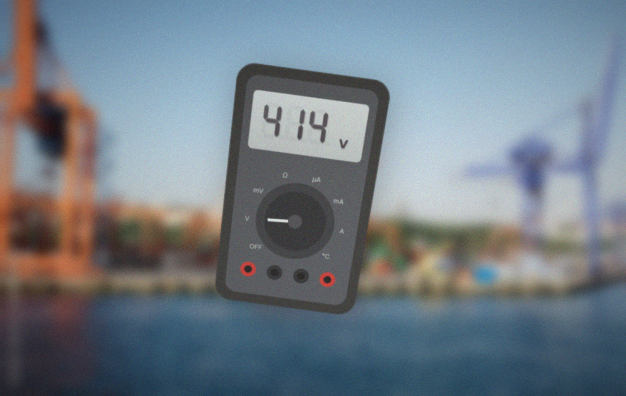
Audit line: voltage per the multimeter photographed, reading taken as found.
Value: 414 V
